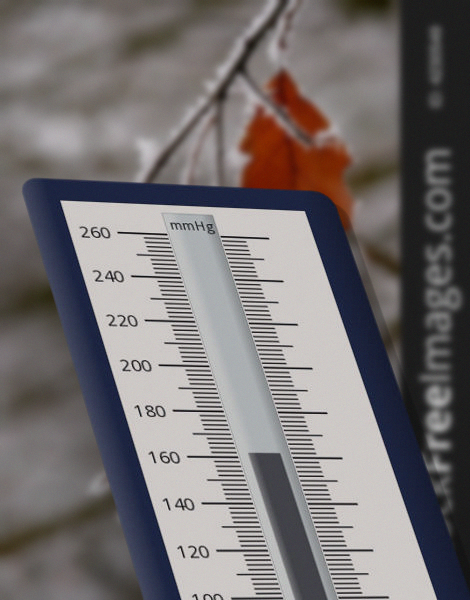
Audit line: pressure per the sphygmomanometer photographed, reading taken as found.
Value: 162 mmHg
